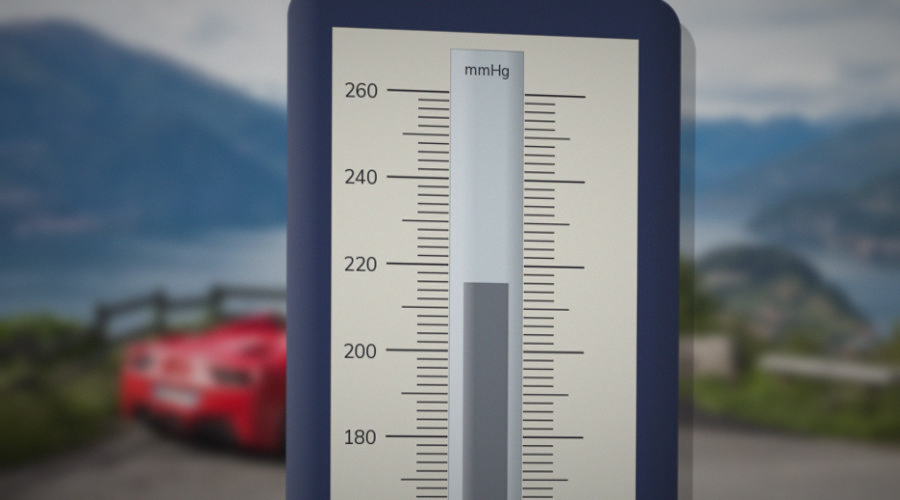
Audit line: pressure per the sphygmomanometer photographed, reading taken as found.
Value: 216 mmHg
